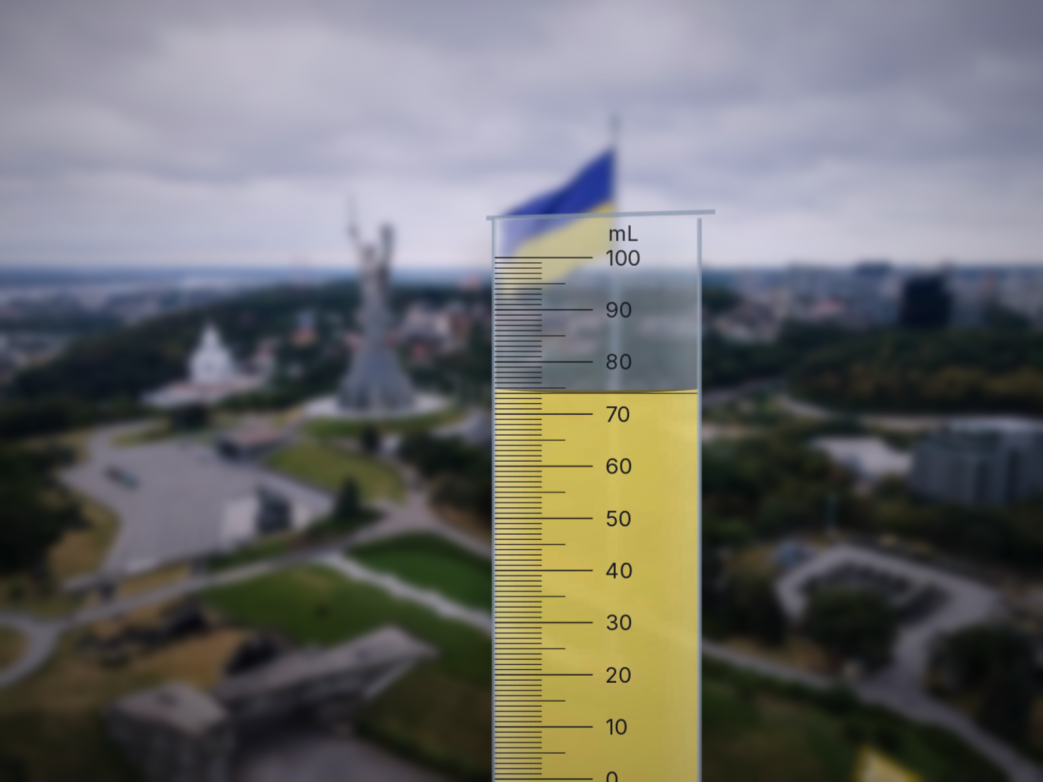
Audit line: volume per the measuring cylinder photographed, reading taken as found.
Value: 74 mL
